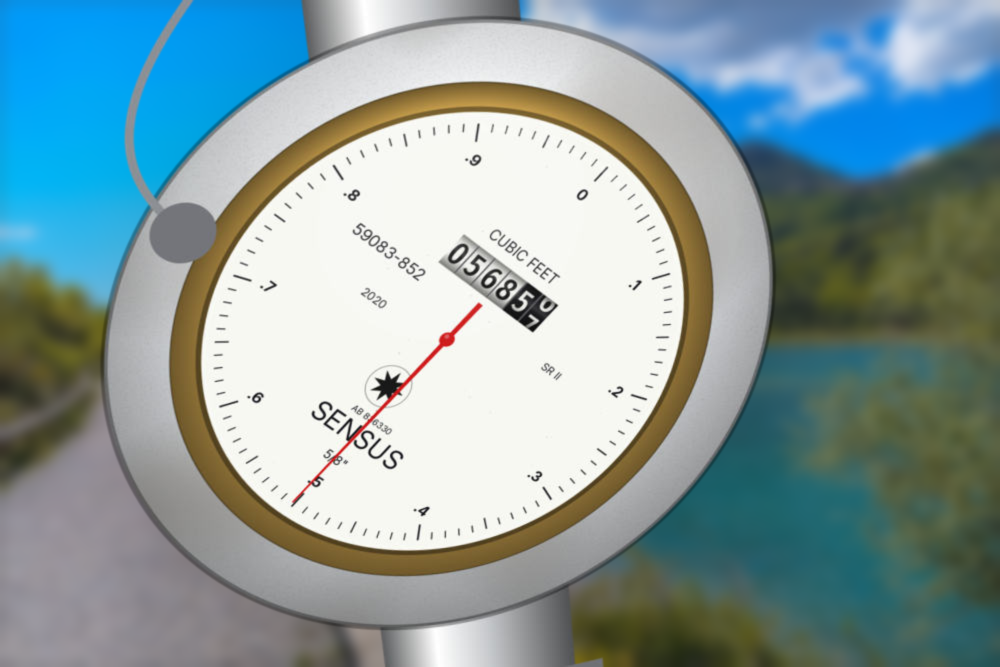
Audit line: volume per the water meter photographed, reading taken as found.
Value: 56856.50 ft³
